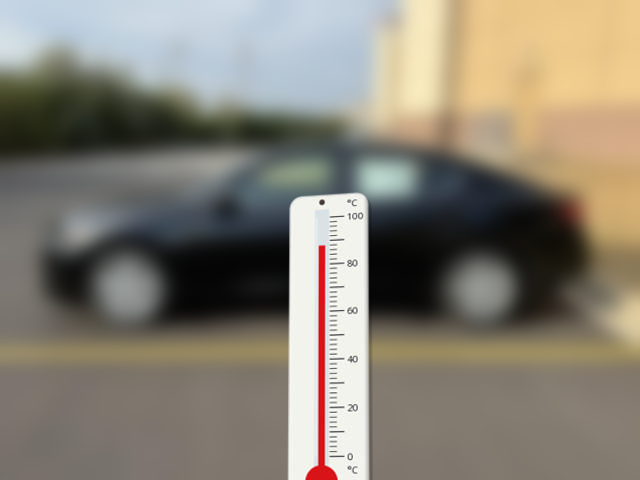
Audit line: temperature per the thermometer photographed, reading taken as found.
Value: 88 °C
